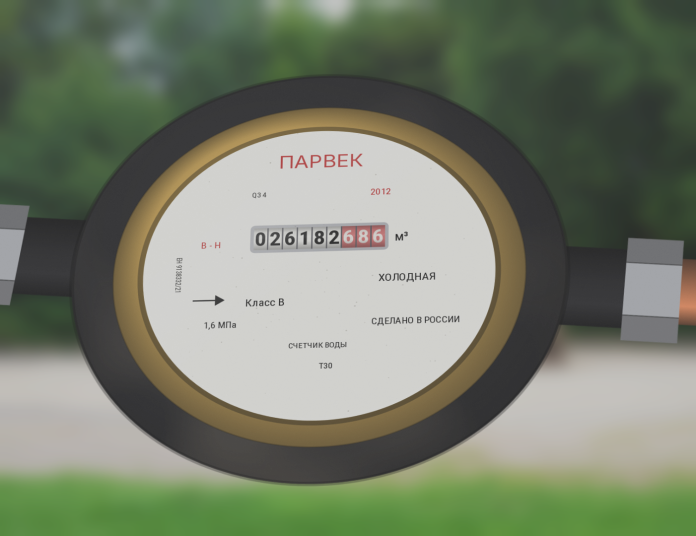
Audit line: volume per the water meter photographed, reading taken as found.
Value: 26182.686 m³
